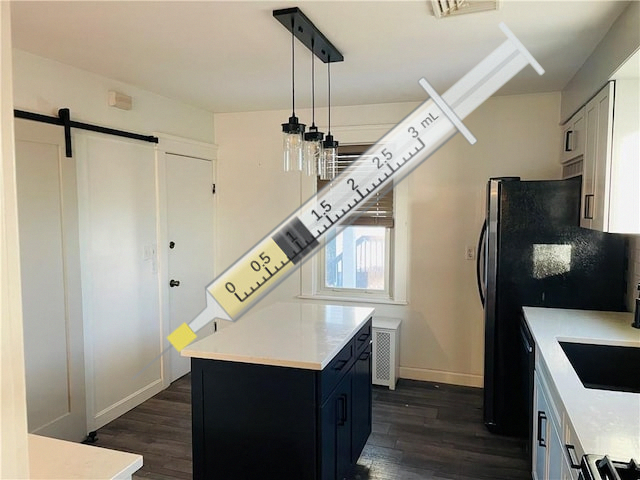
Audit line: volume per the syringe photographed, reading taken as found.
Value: 0.8 mL
